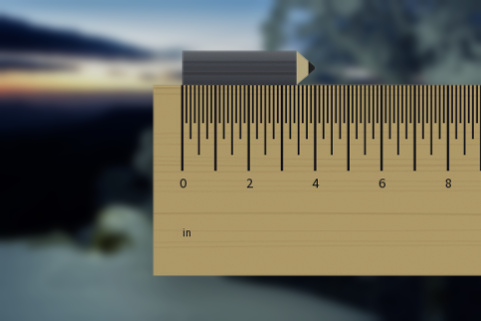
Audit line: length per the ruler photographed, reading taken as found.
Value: 4 in
